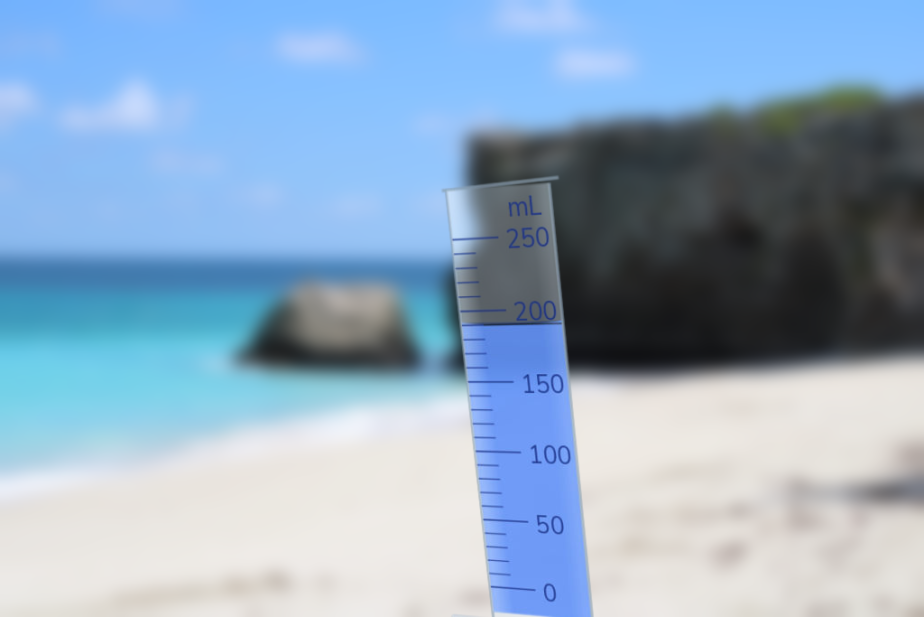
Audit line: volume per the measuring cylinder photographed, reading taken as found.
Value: 190 mL
